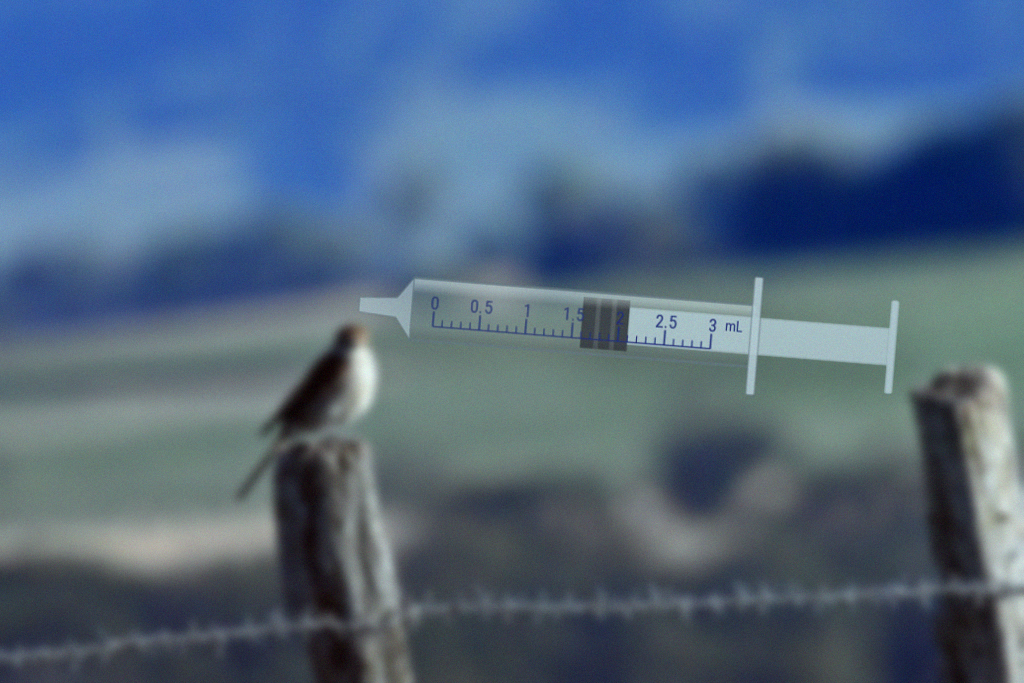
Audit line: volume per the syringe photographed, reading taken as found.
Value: 1.6 mL
